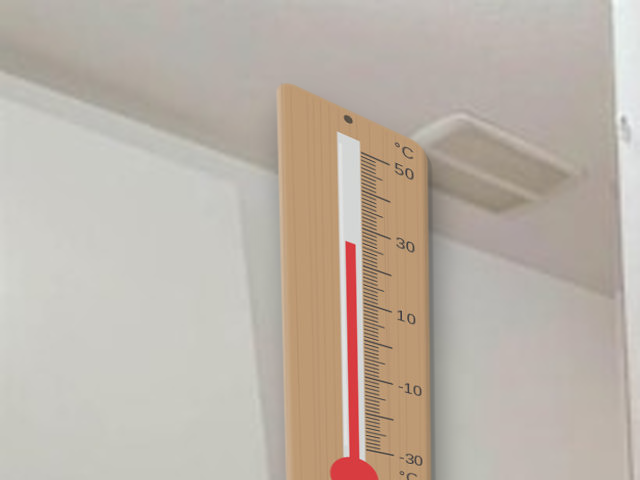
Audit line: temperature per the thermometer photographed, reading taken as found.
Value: 25 °C
